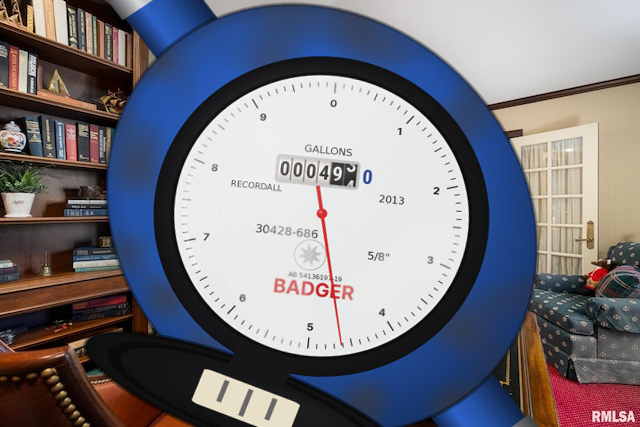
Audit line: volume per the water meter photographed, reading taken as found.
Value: 4934.6 gal
